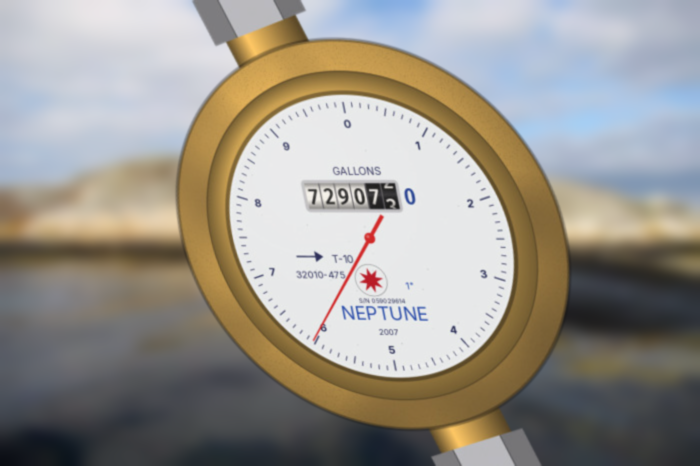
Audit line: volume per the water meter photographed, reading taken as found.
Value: 7290726.0 gal
